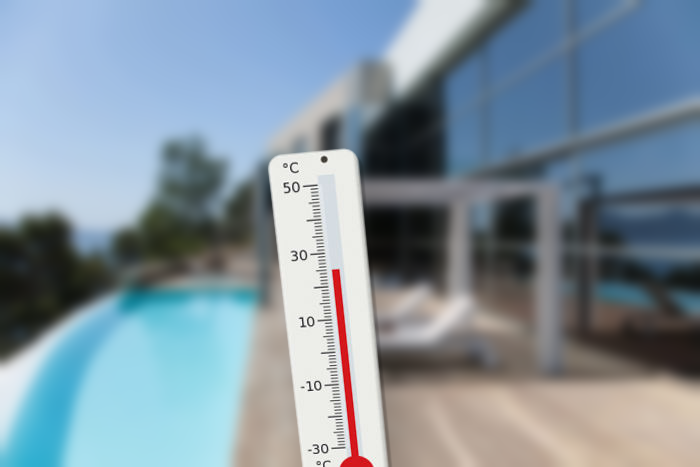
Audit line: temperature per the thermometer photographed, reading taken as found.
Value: 25 °C
